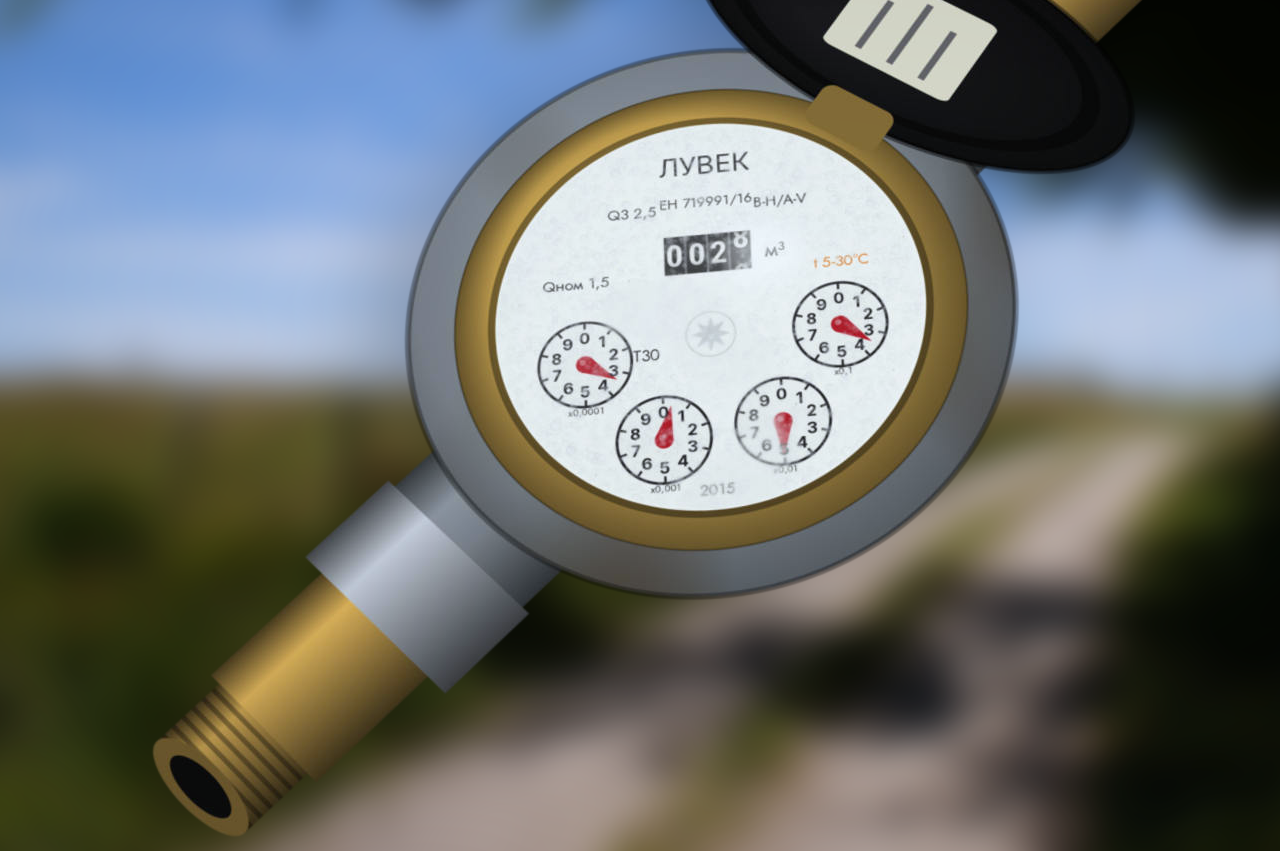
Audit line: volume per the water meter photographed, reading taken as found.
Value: 28.3503 m³
